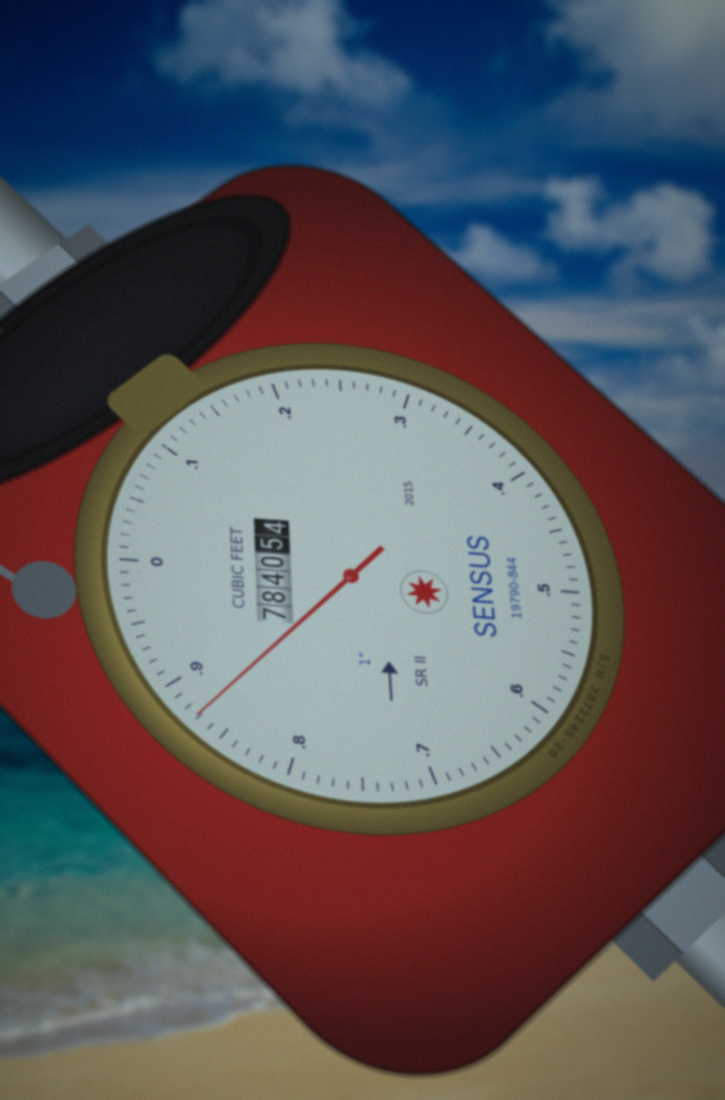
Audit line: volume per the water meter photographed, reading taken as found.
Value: 784053.87 ft³
